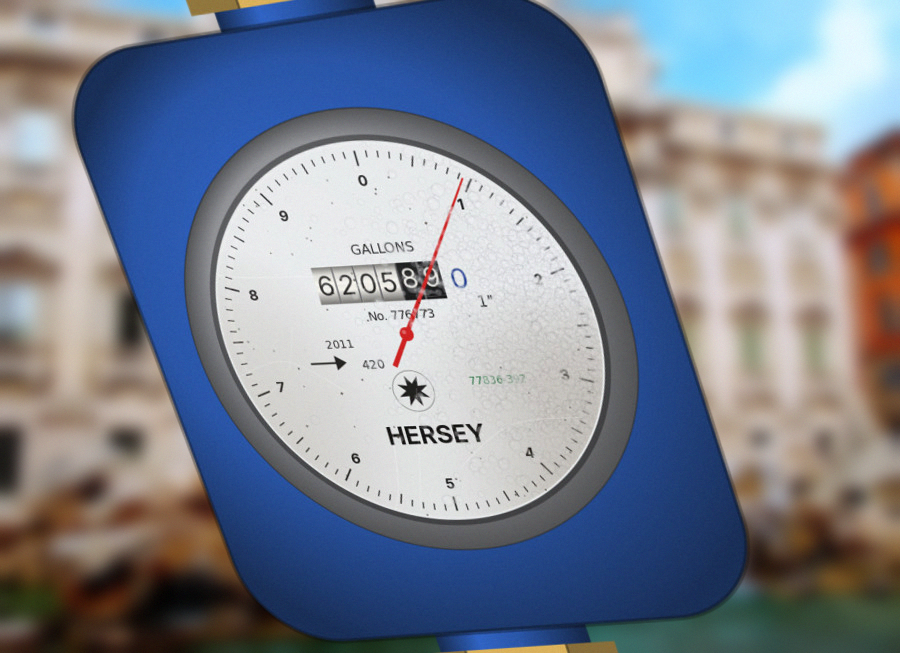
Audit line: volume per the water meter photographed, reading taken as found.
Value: 6205890.9 gal
